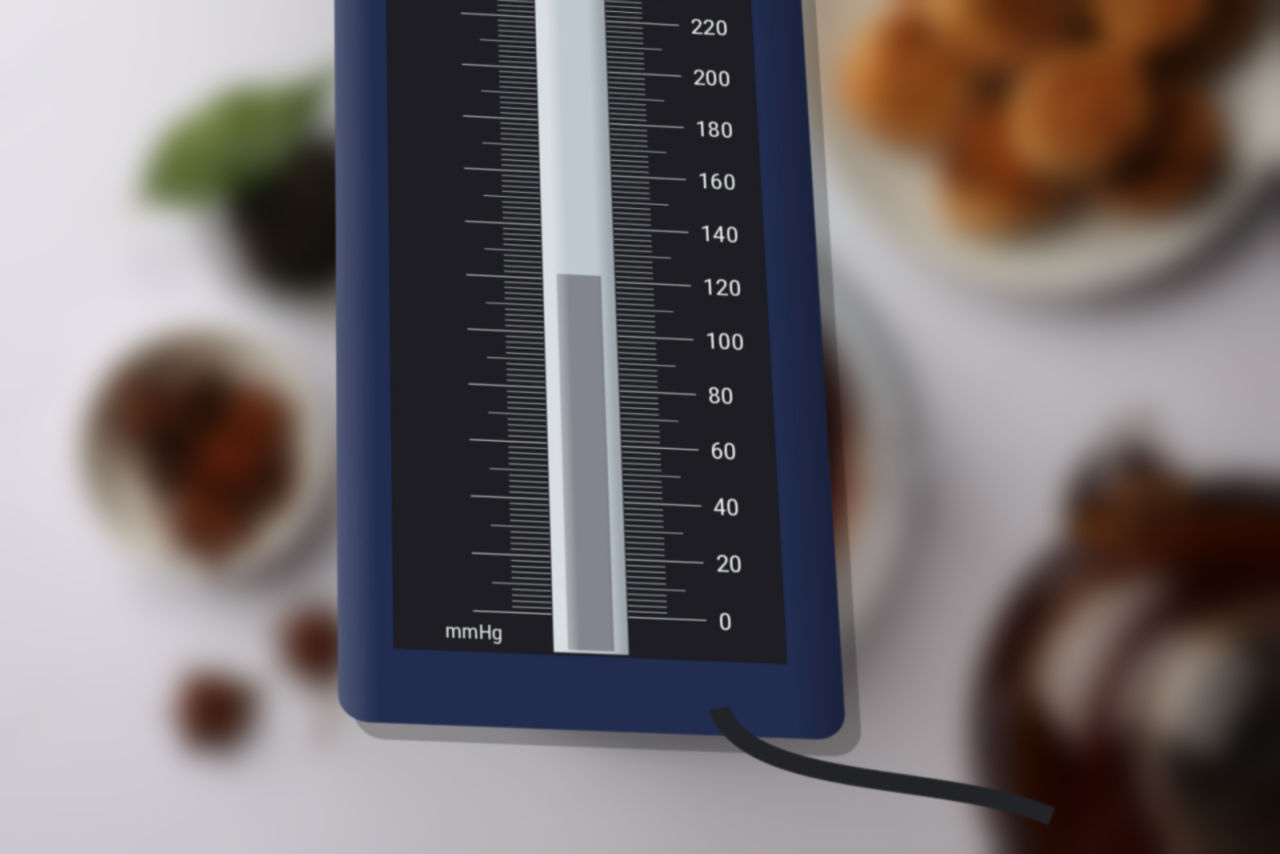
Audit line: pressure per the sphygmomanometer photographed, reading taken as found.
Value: 122 mmHg
